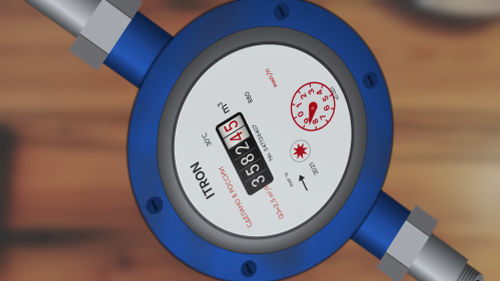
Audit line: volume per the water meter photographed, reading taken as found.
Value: 3582.458 m³
